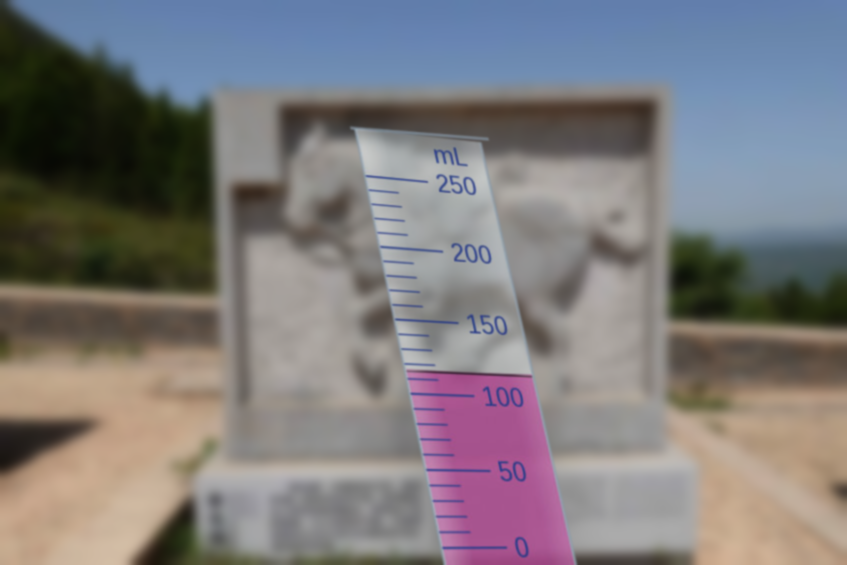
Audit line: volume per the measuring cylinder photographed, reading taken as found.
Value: 115 mL
